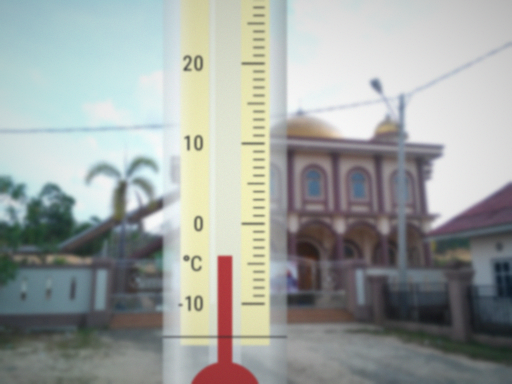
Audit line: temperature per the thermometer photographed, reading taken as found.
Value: -4 °C
